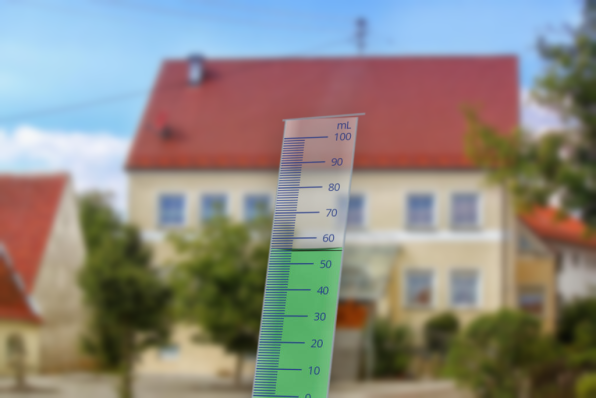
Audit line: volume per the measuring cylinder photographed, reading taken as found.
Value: 55 mL
